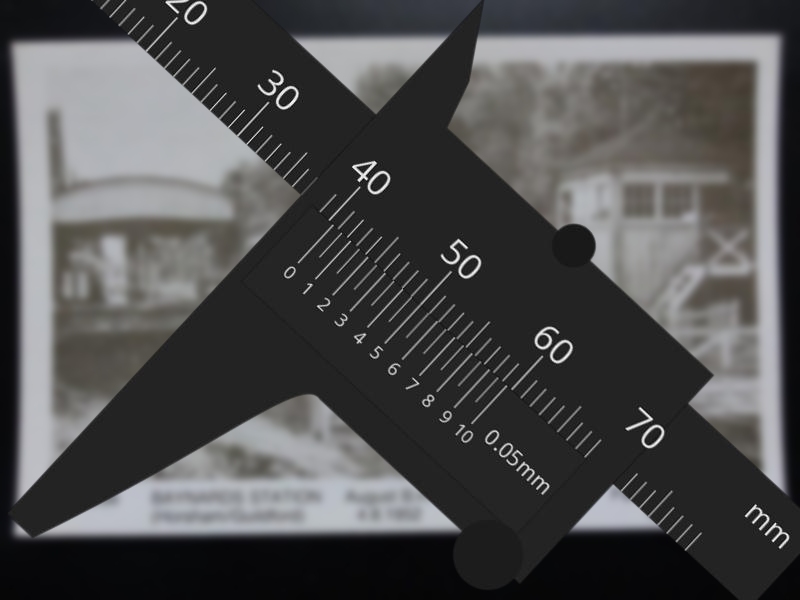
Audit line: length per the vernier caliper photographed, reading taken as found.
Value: 40.5 mm
